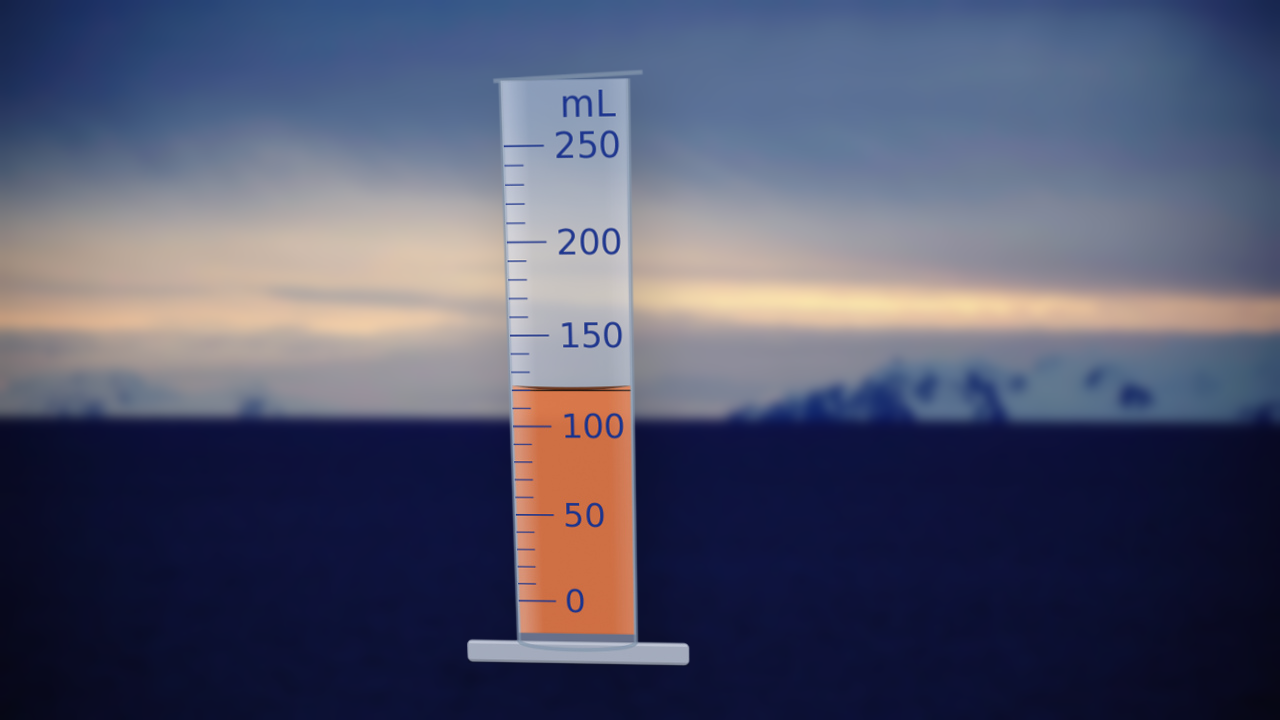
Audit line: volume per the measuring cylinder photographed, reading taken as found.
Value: 120 mL
